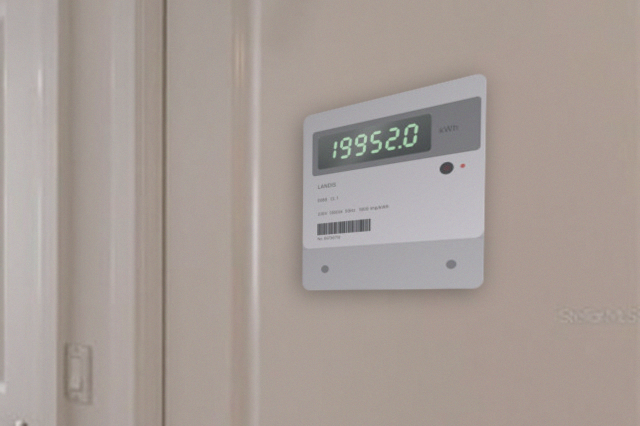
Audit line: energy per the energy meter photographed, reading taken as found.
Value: 19952.0 kWh
